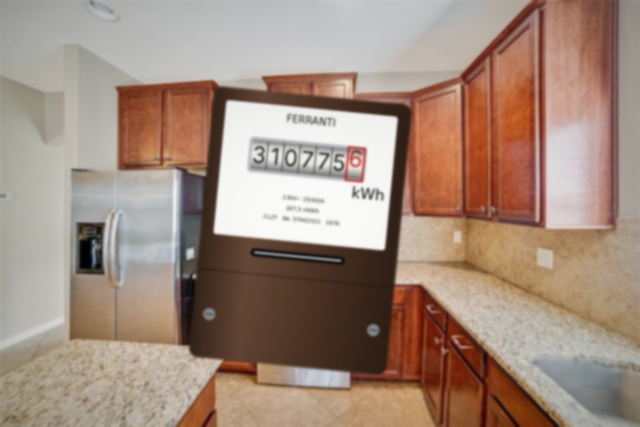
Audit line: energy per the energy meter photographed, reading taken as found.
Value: 310775.6 kWh
